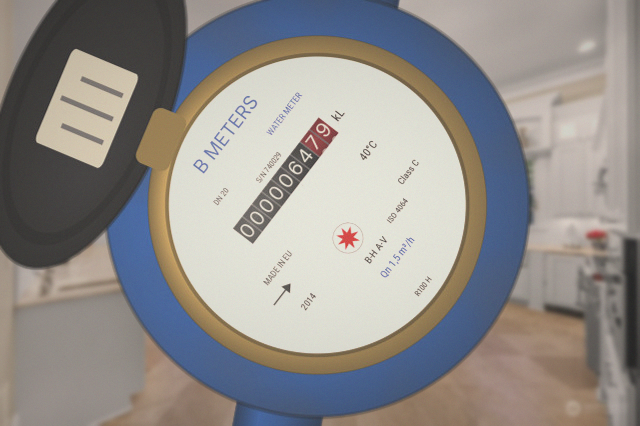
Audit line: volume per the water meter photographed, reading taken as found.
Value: 64.79 kL
